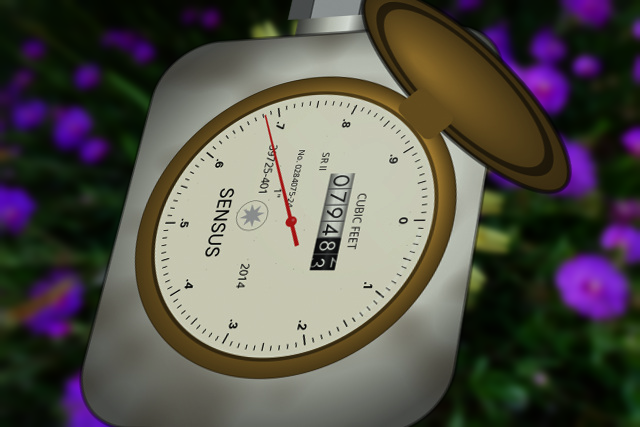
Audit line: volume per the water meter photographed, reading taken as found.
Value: 79482.68 ft³
